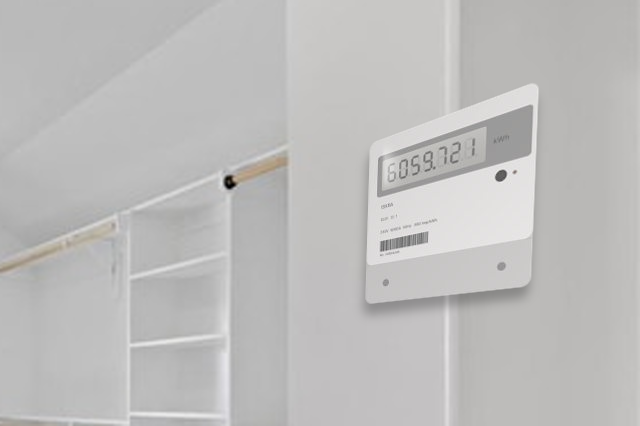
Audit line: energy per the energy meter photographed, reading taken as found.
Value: 6059.721 kWh
